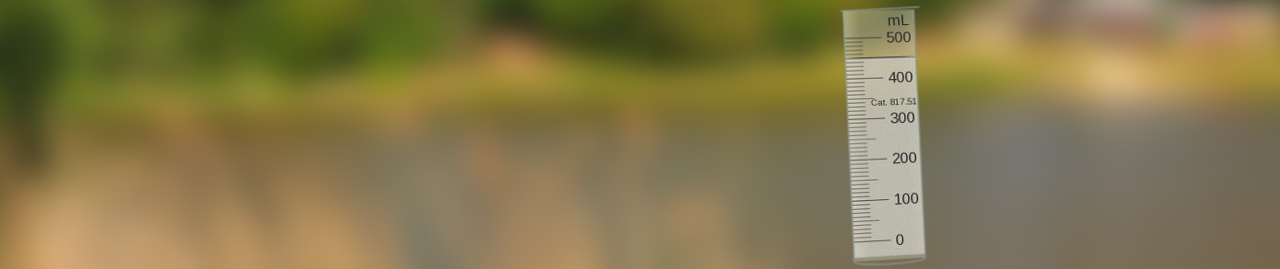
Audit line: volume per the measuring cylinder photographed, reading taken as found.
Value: 450 mL
